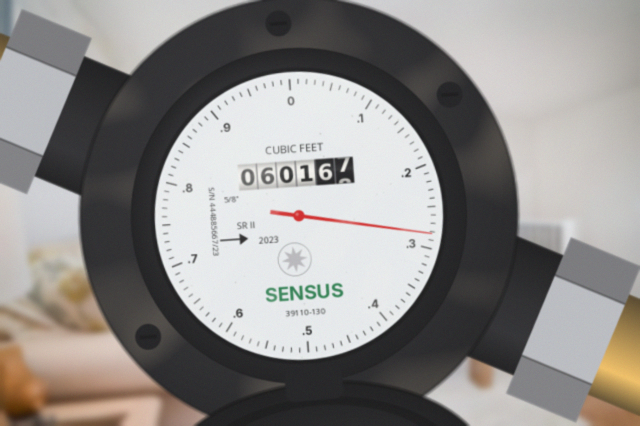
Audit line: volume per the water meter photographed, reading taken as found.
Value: 60167.28 ft³
